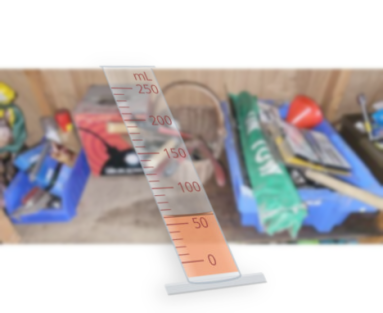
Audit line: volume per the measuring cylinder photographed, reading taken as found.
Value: 60 mL
